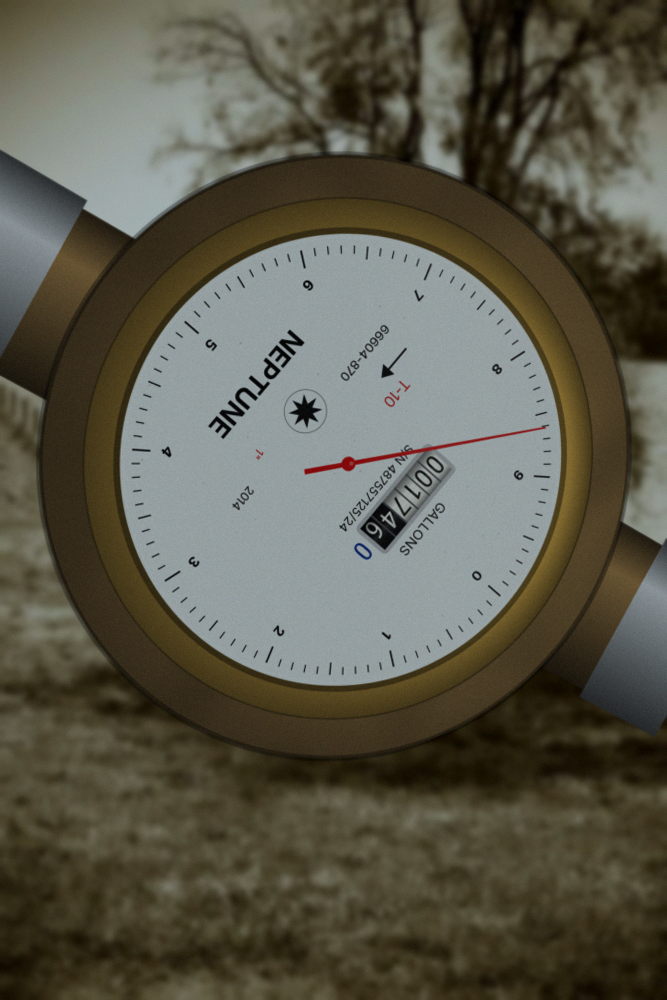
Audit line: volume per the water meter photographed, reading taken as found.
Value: 17458.6 gal
